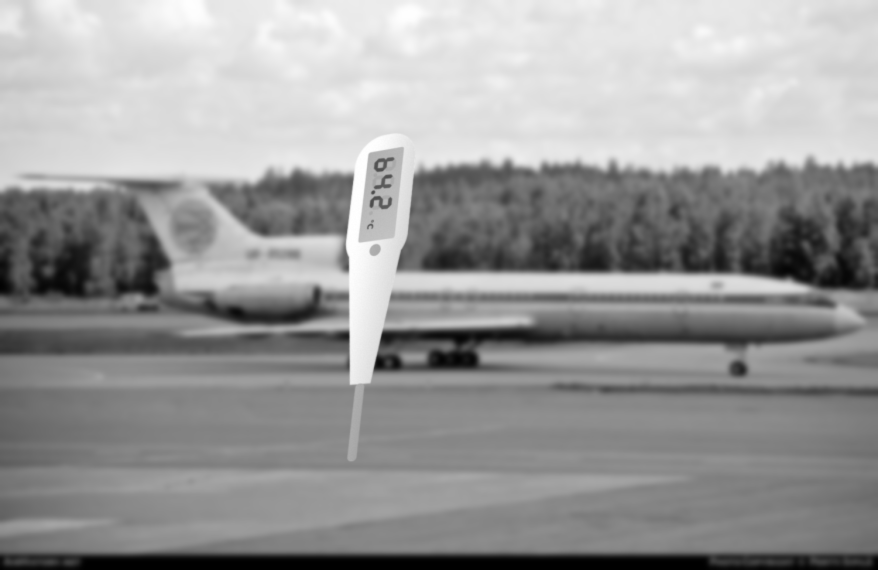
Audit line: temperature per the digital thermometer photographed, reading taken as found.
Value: 64.2 °C
